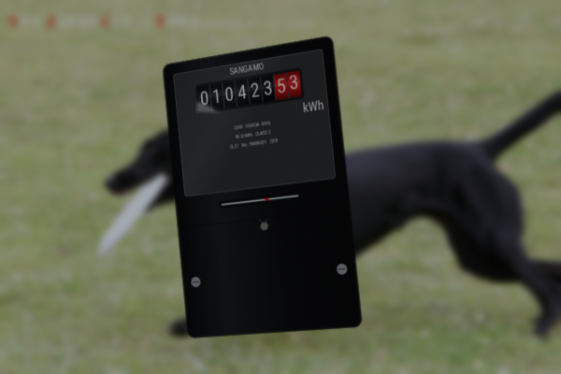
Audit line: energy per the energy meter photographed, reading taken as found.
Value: 10423.53 kWh
